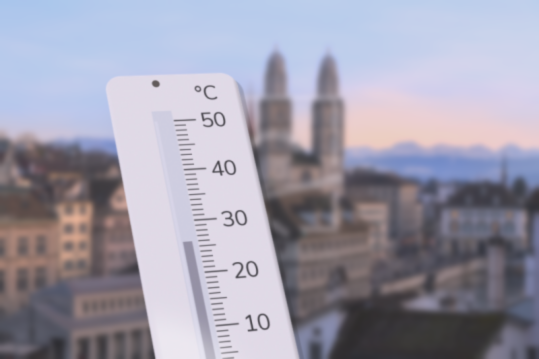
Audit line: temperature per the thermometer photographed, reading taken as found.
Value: 26 °C
